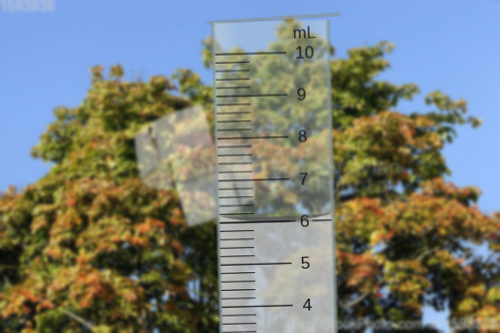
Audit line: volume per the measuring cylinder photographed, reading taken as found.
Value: 6 mL
